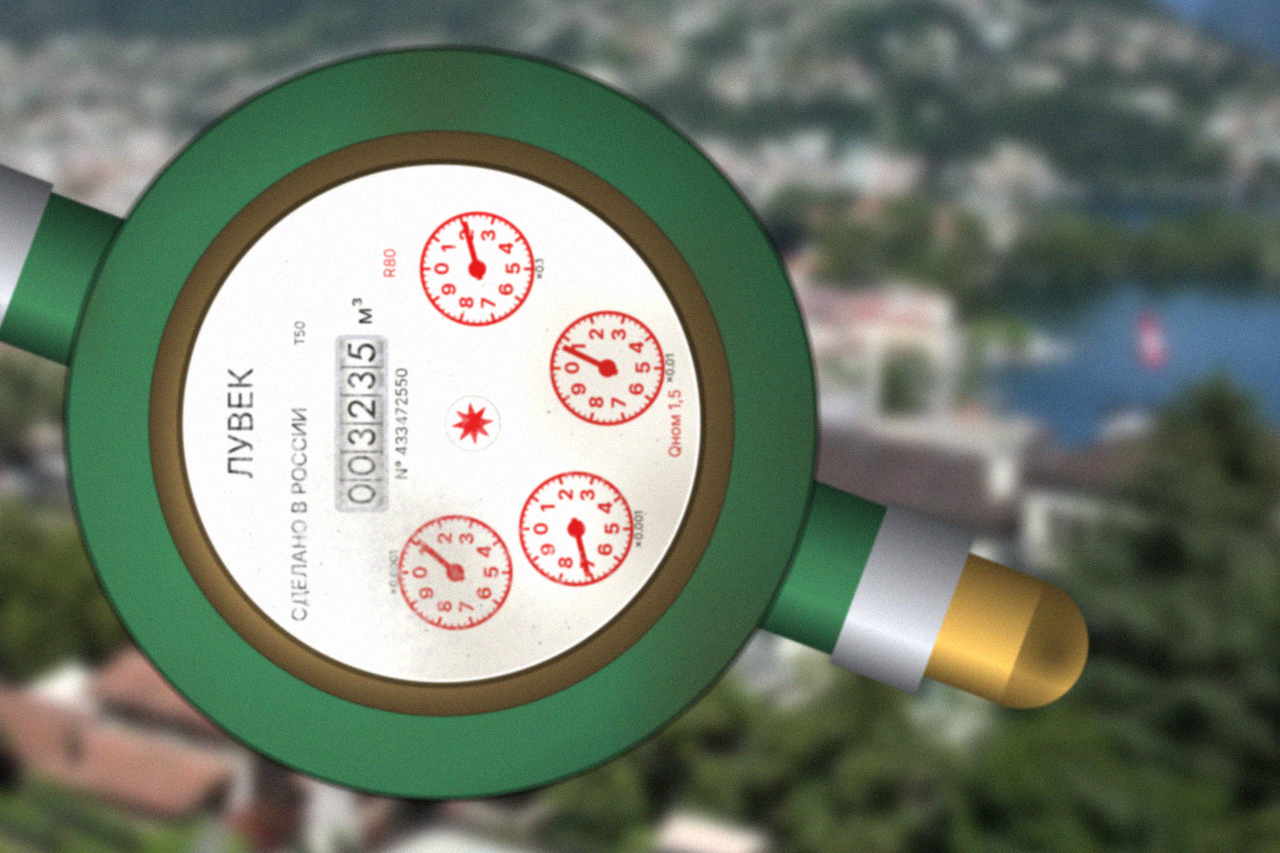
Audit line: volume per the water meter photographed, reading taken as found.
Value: 3235.2071 m³
